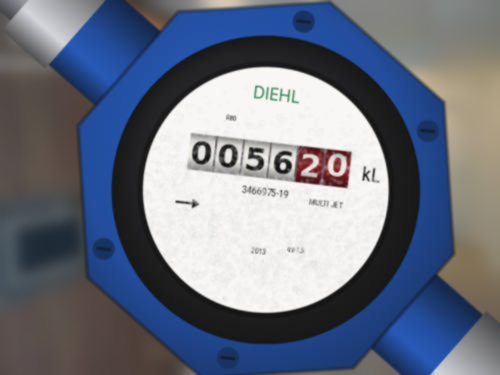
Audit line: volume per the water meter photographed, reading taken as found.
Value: 56.20 kL
